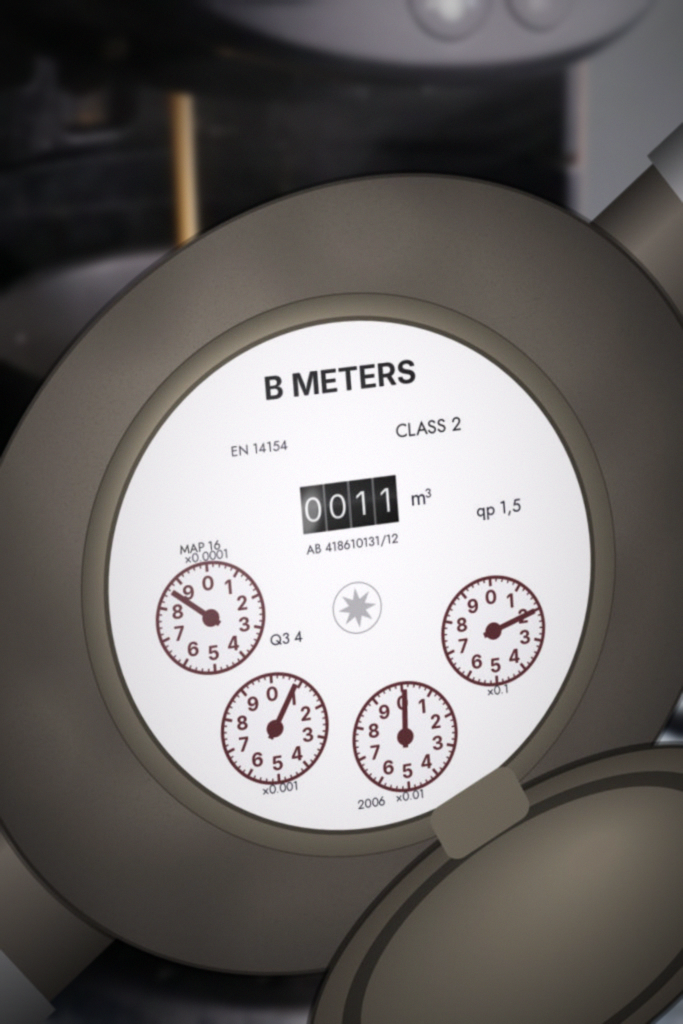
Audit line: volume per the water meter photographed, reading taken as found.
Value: 11.2008 m³
